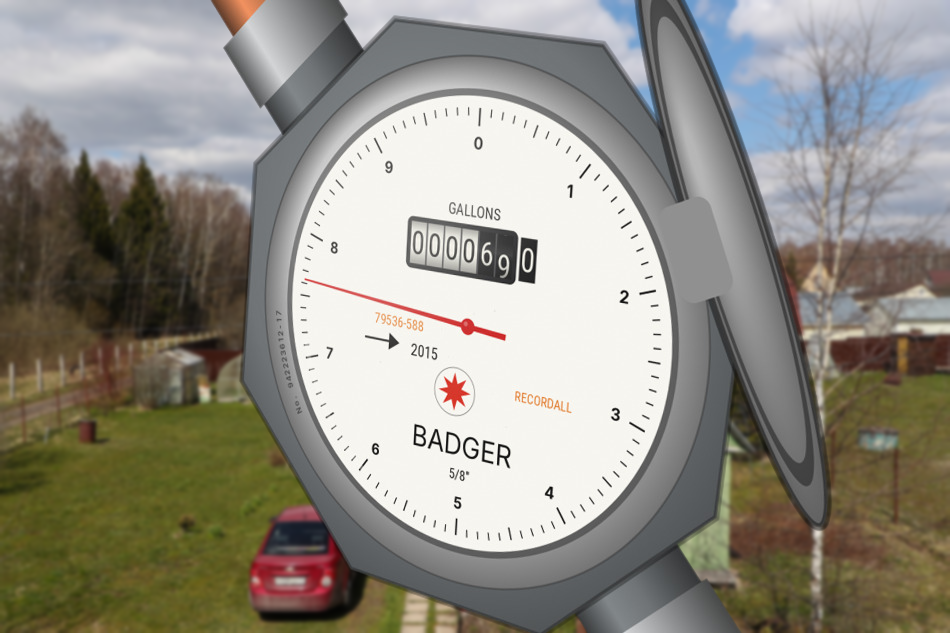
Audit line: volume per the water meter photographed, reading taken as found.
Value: 687.6 gal
